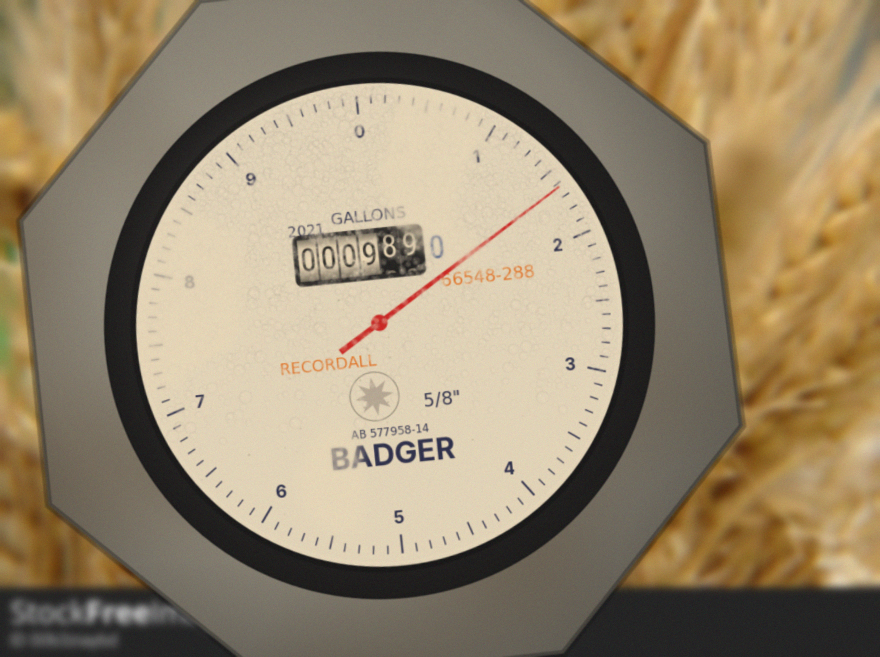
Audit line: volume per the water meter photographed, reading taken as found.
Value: 9891.6 gal
